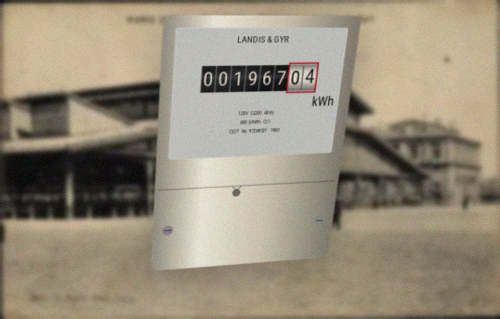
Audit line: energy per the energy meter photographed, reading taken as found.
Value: 1967.04 kWh
